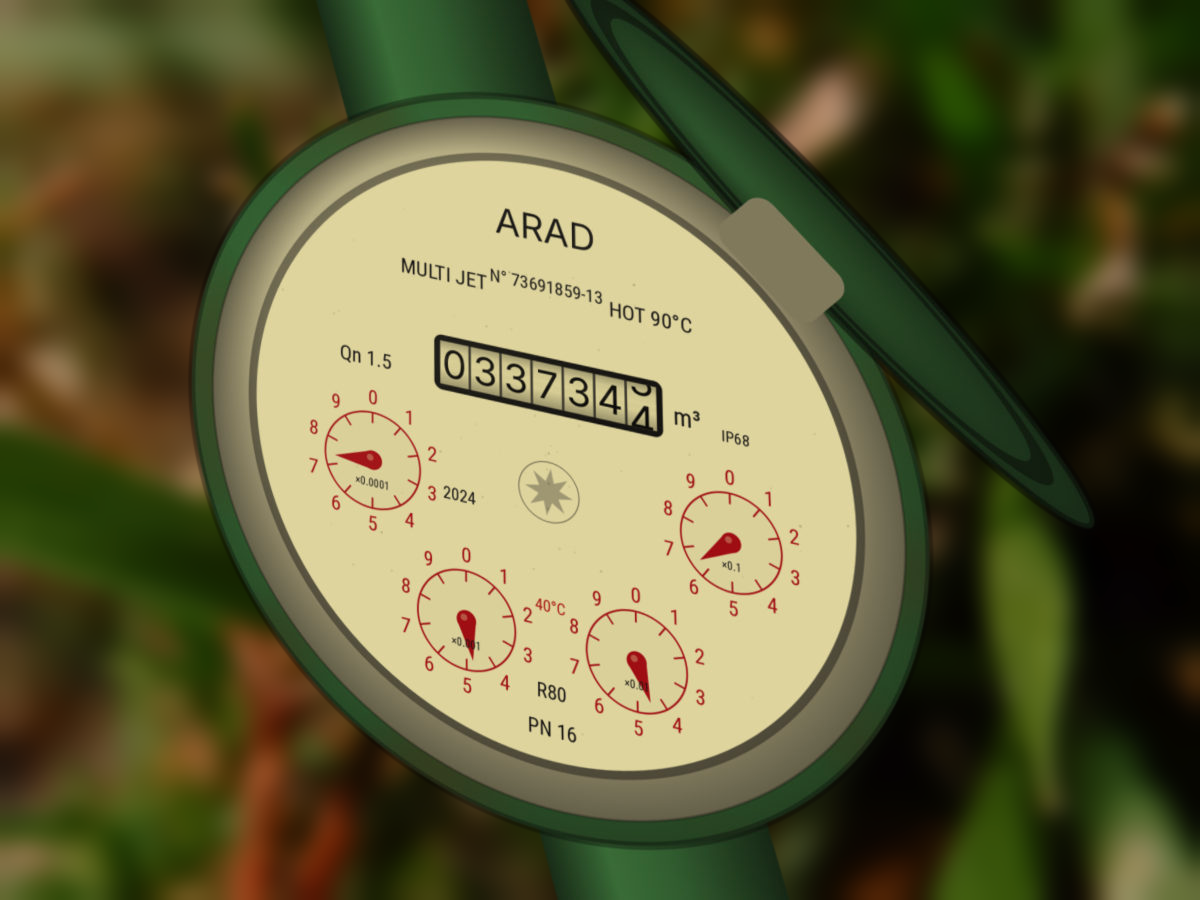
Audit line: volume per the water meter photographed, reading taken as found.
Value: 337343.6447 m³
